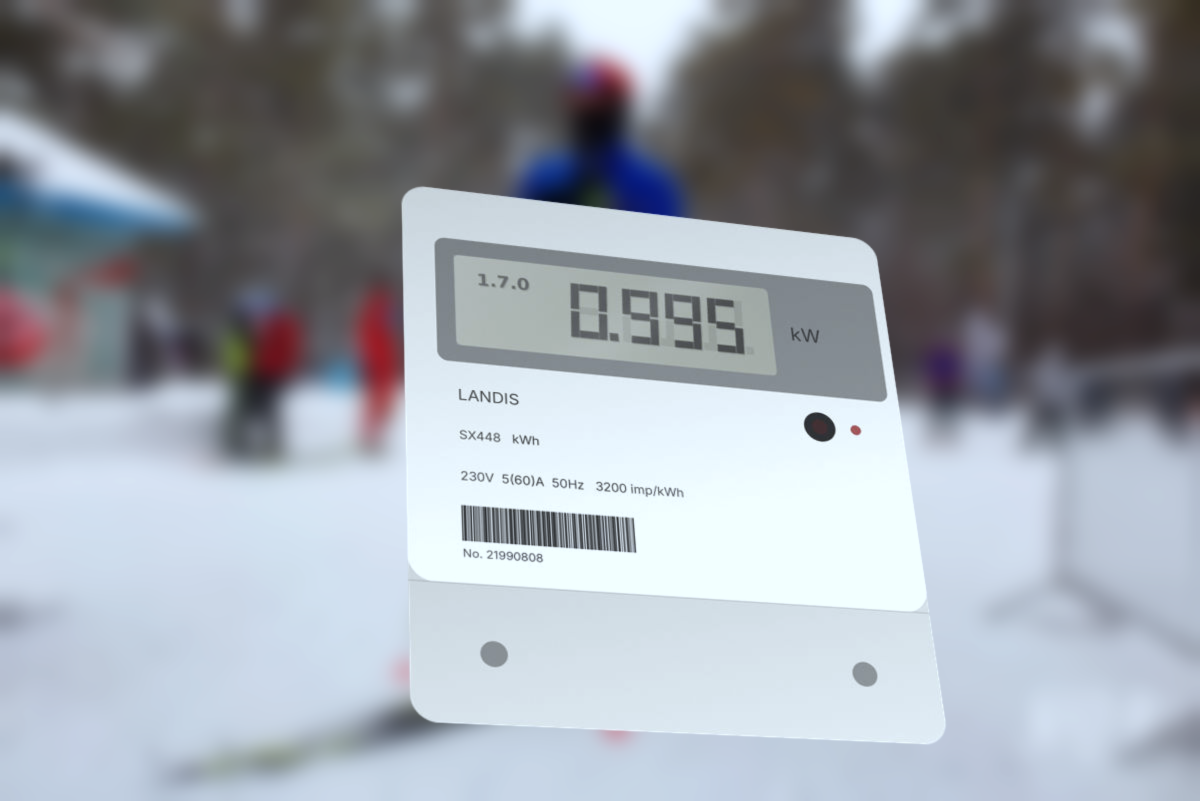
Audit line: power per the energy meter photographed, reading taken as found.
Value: 0.995 kW
